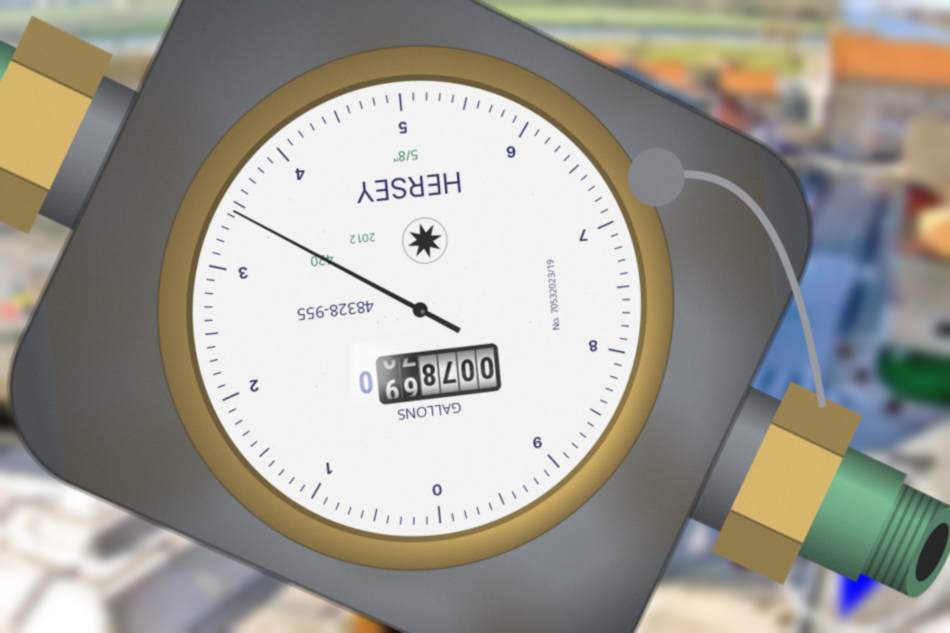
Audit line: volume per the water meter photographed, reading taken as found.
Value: 78693.4 gal
